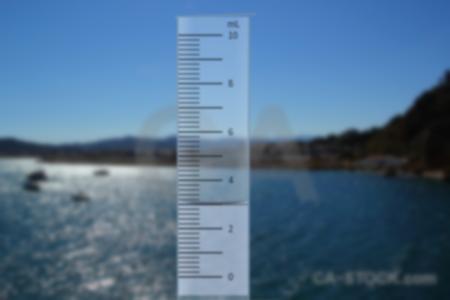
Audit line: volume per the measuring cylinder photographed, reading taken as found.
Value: 3 mL
